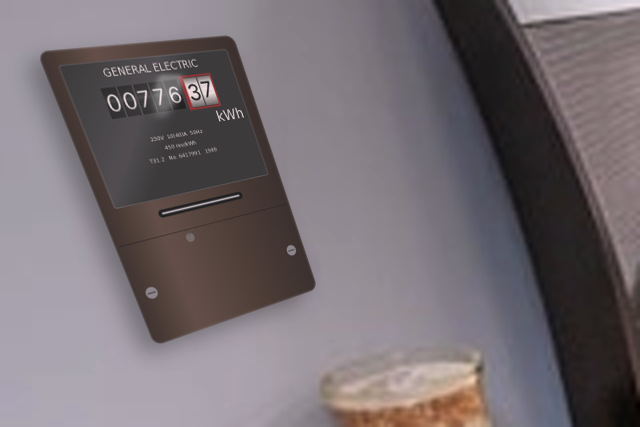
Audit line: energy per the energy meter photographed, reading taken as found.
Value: 776.37 kWh
